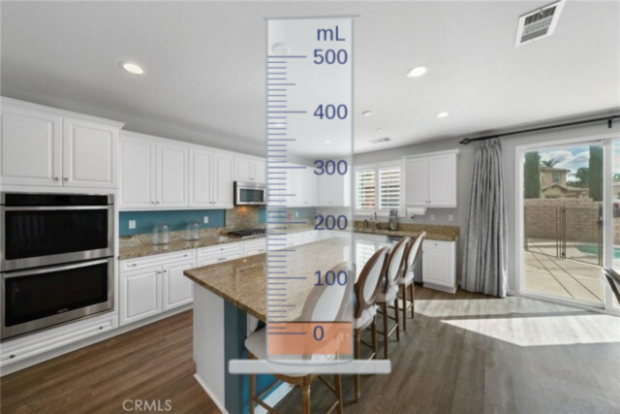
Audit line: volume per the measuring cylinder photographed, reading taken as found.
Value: 20 mL
